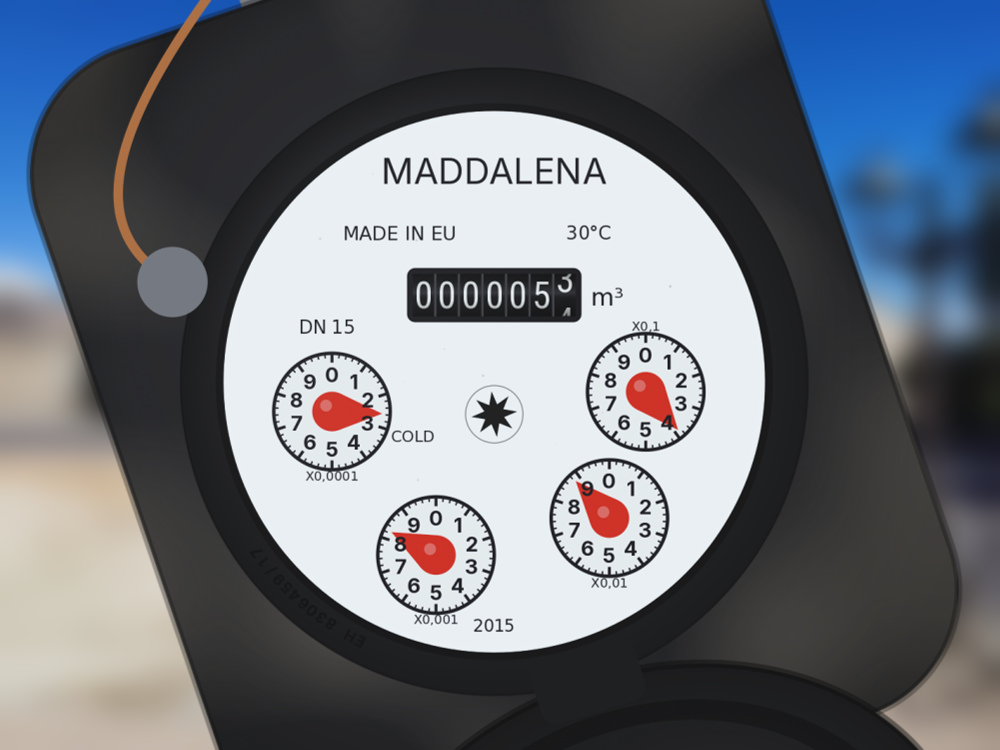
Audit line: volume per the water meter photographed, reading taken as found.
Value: 53.3882 m³
